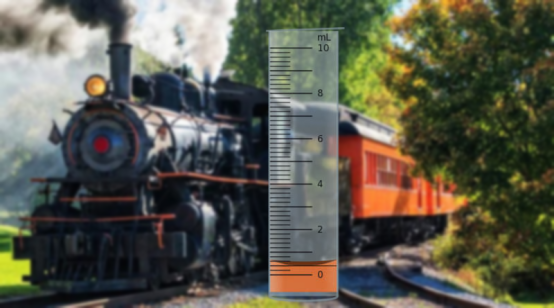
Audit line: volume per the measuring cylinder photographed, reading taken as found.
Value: 0.4 mL
